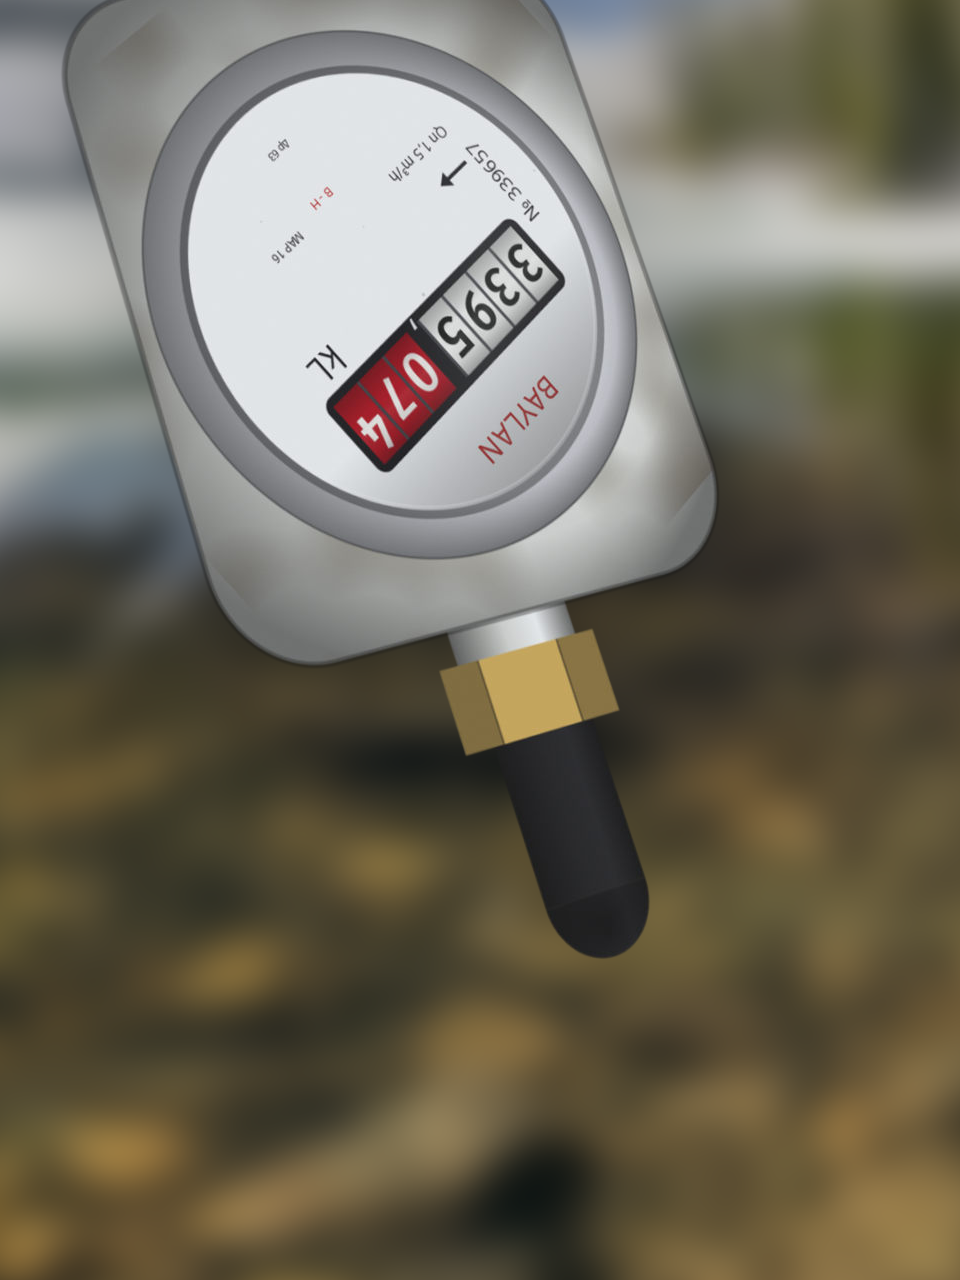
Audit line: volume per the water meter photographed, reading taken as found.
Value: 3395.074 kL
